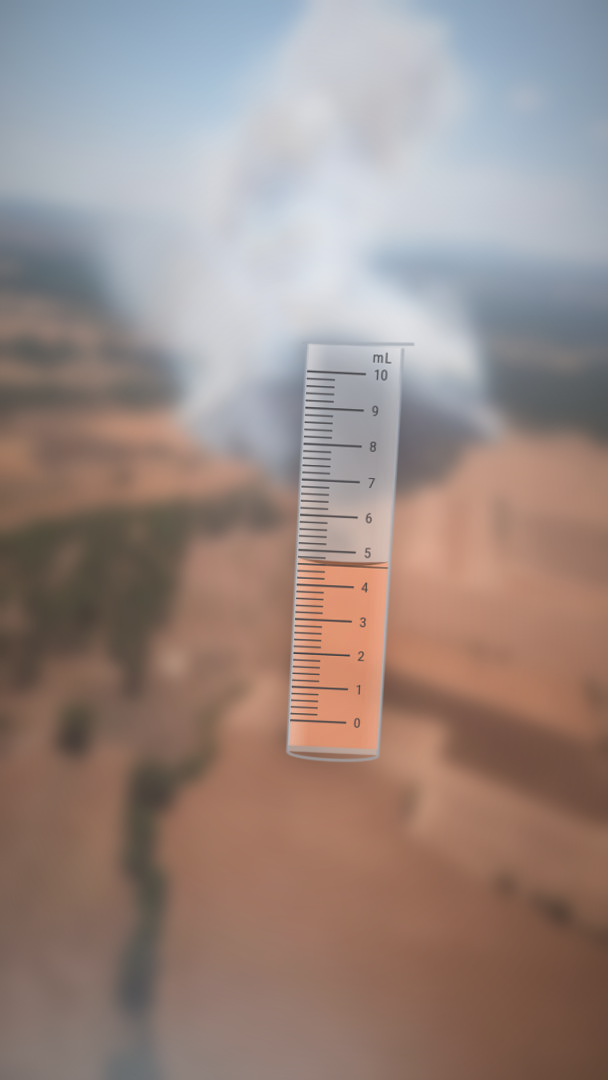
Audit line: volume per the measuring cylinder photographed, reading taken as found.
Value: 4.6 mL
